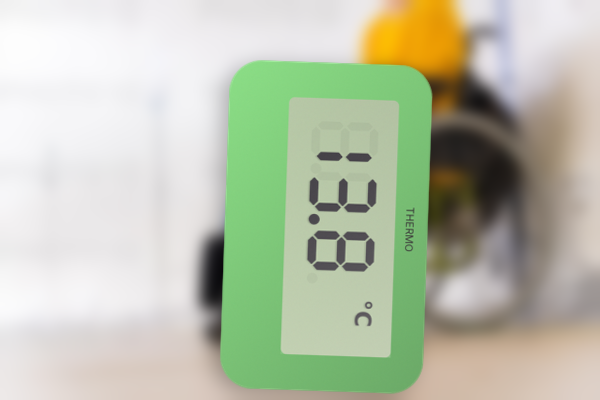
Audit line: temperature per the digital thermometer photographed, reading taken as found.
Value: 13.8 °C
